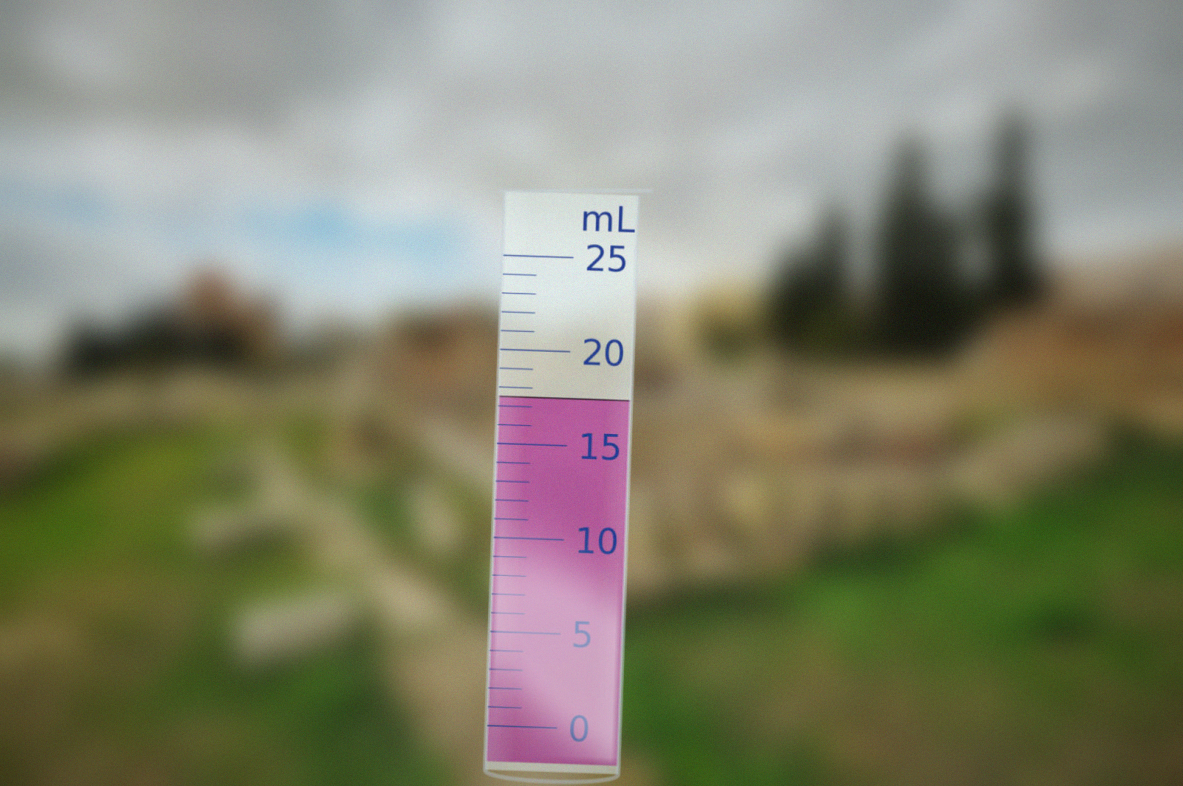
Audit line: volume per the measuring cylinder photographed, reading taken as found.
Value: 17.5 mL
